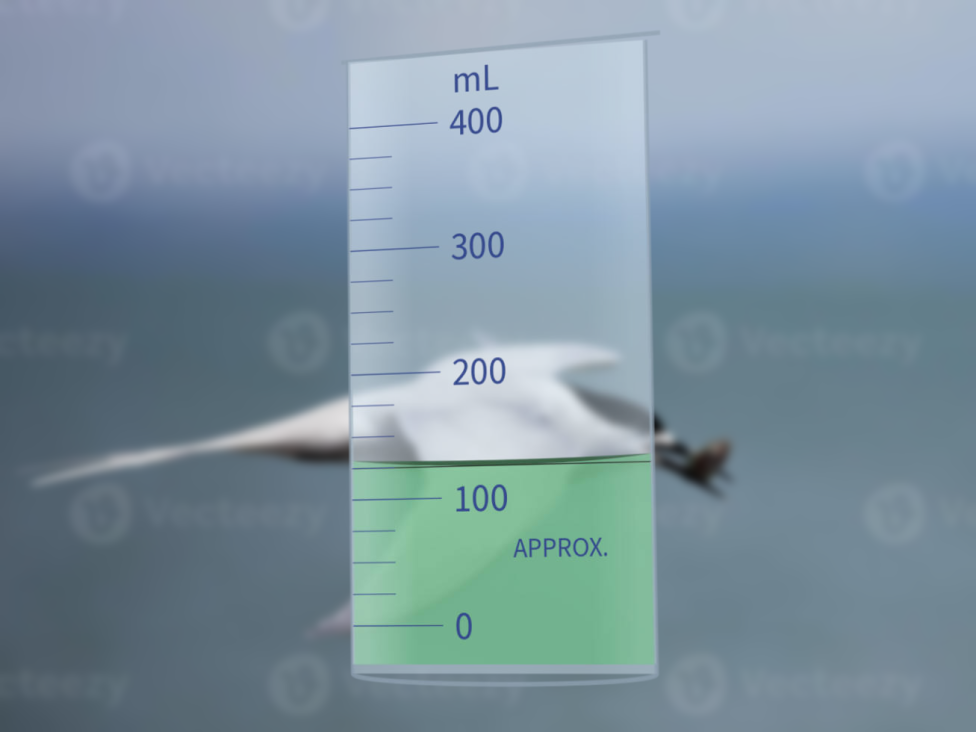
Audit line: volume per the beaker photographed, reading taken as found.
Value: 125 mL
